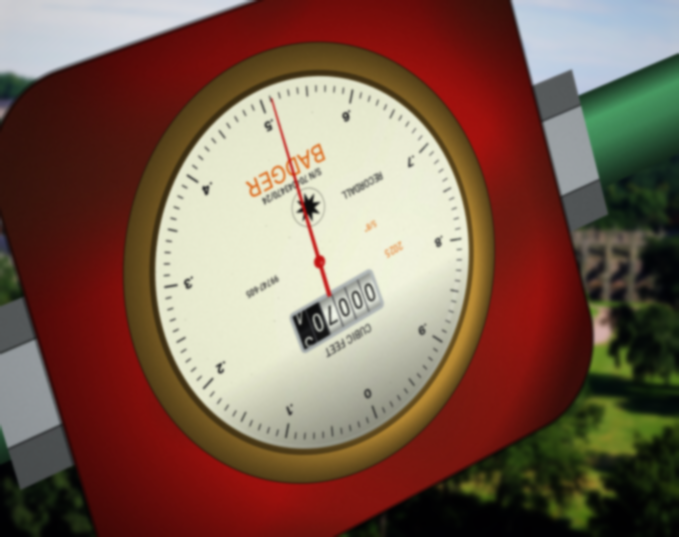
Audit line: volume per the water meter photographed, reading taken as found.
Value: 703.51 ft³
